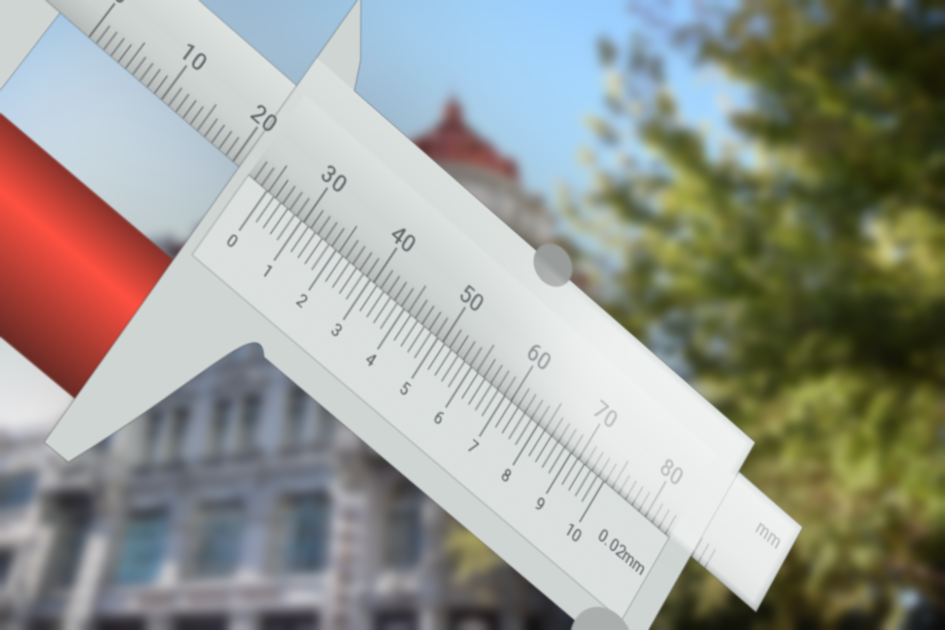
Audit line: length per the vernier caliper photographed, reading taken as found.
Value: 24.8 mm
